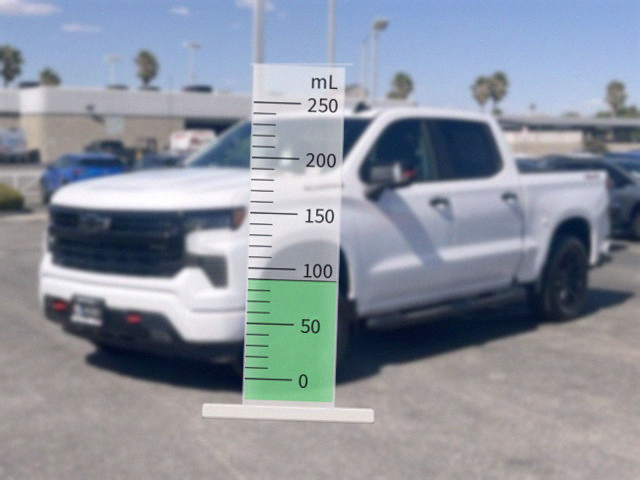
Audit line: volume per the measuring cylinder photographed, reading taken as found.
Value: 90 mL
